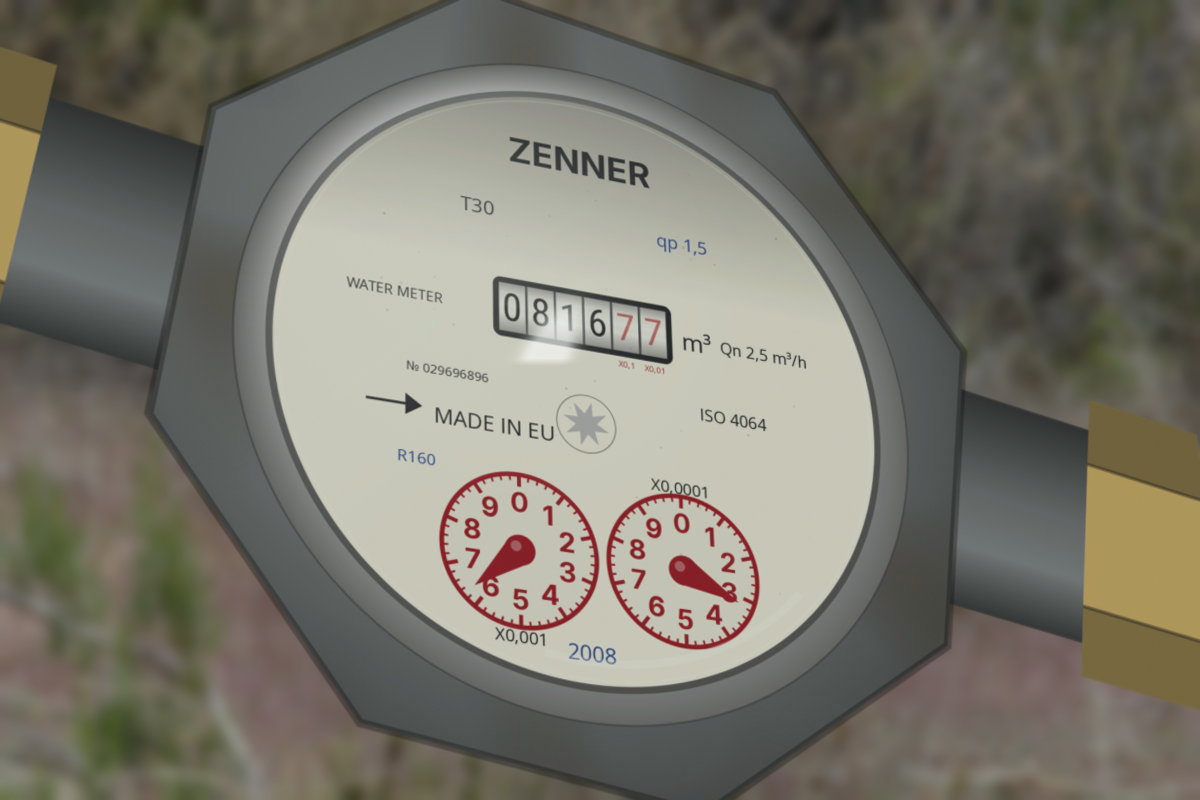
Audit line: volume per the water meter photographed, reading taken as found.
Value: 816.7763 m³
